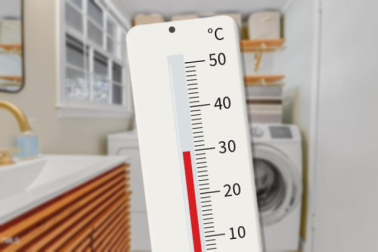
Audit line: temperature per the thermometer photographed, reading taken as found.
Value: 30 °C
